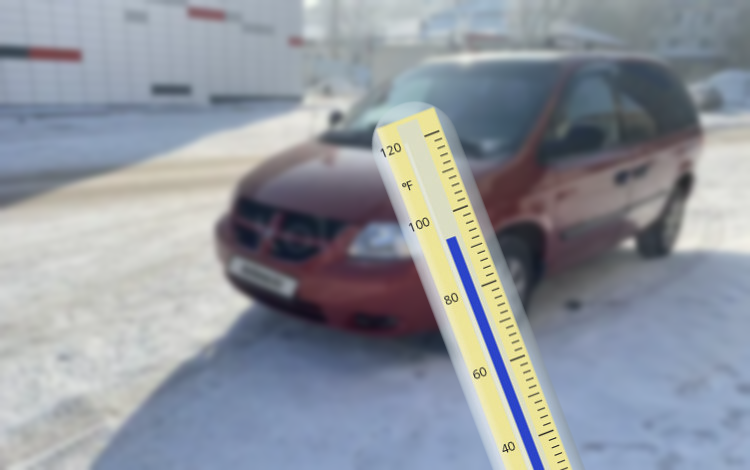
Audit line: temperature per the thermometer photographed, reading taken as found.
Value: 94 °F
